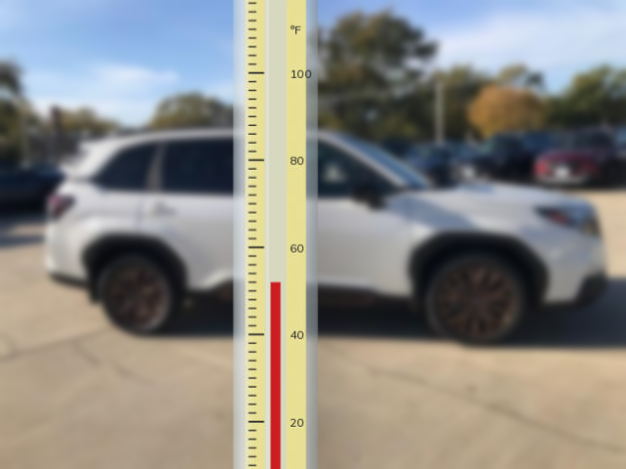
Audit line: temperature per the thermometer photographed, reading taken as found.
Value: 52 °F
